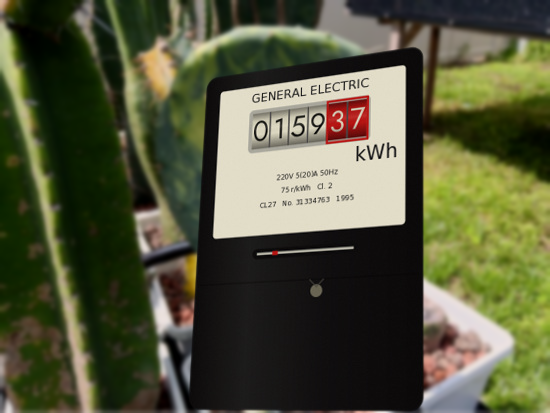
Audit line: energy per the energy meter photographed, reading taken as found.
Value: 159.37 kWh
